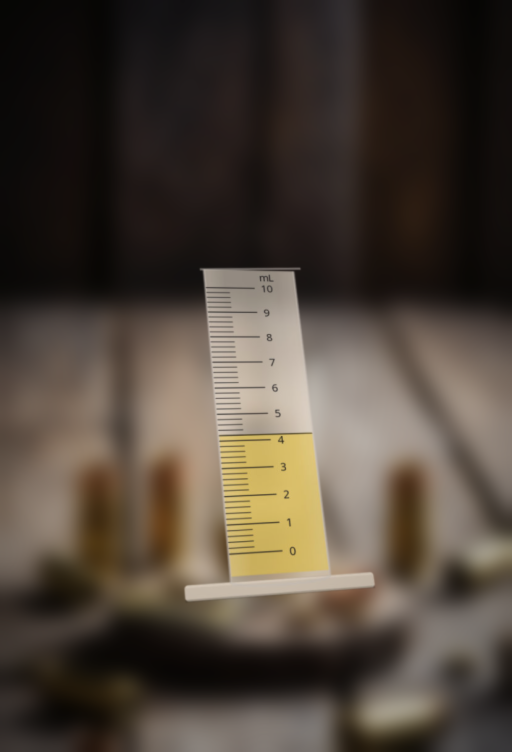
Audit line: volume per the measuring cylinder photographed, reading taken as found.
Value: 4.2 mL
